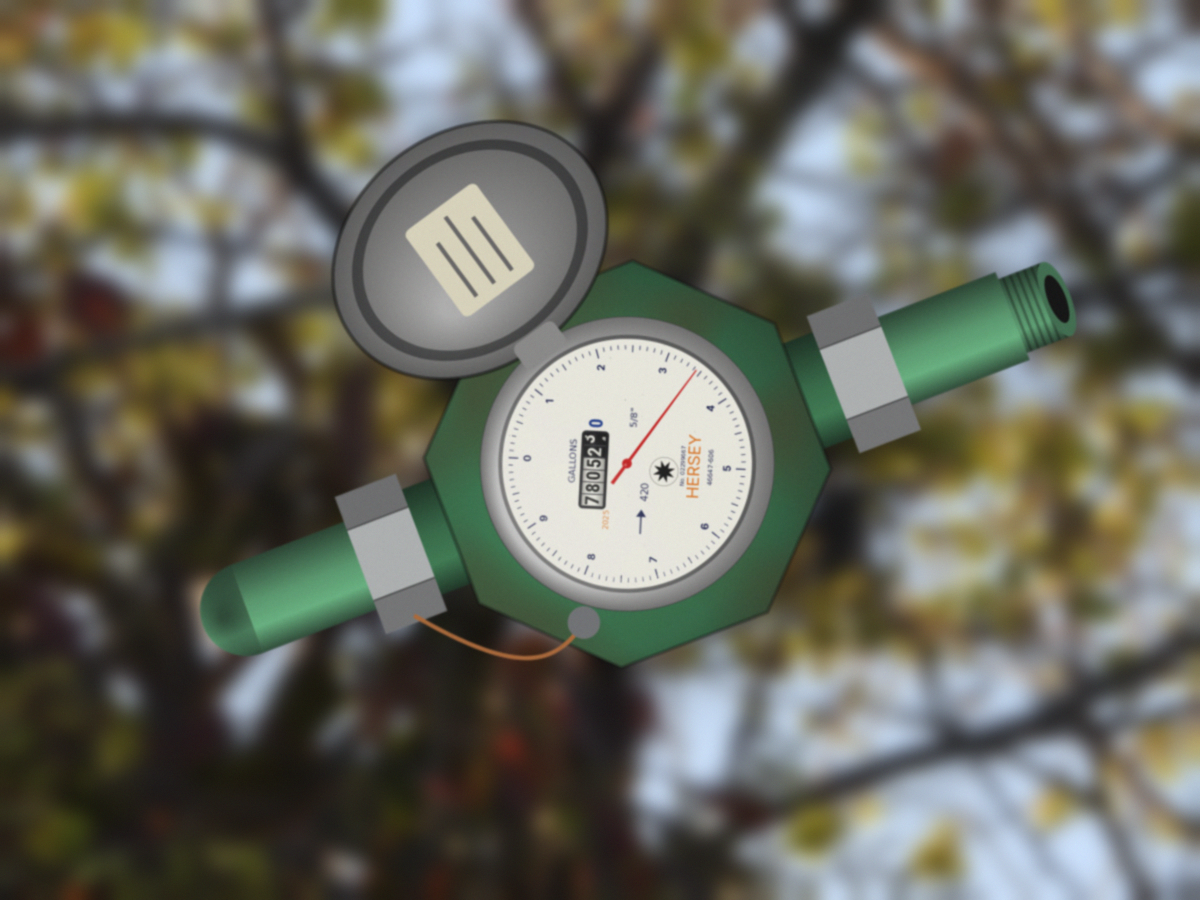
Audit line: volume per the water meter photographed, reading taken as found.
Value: 7805233.4 gal
